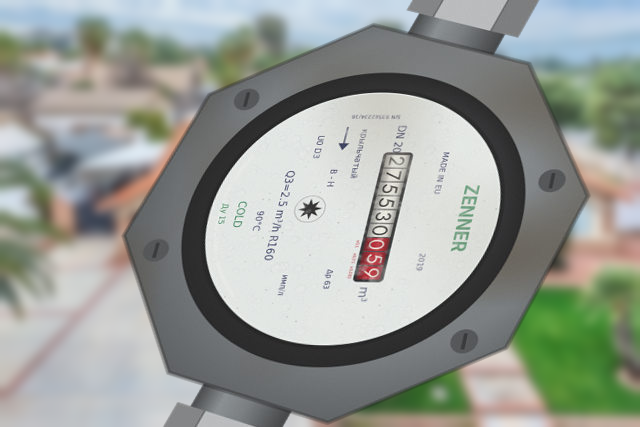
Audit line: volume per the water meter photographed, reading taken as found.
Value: 275530.059 m³
